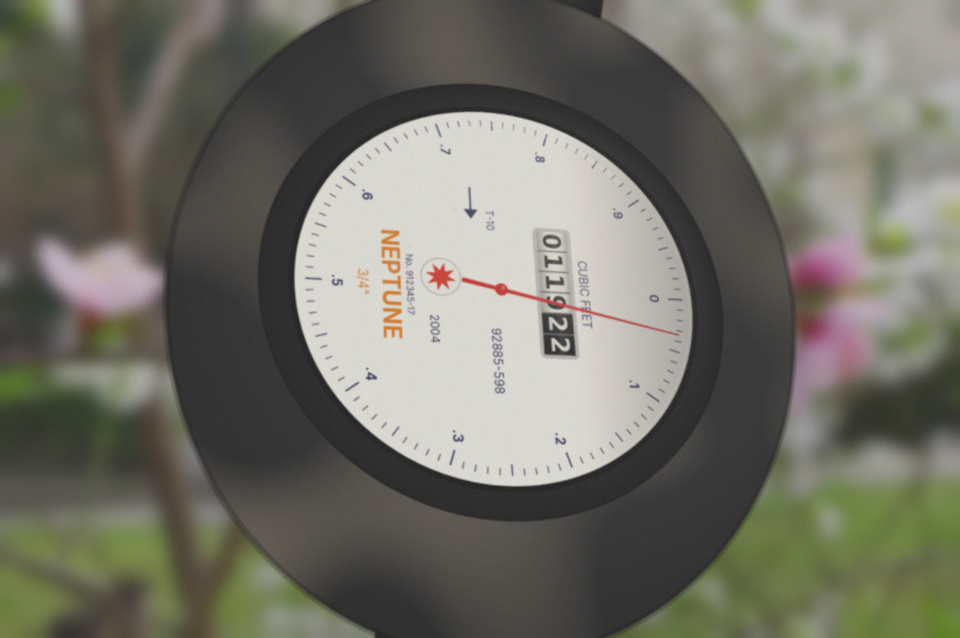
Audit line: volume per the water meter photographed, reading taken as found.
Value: 11922.03 ft³
